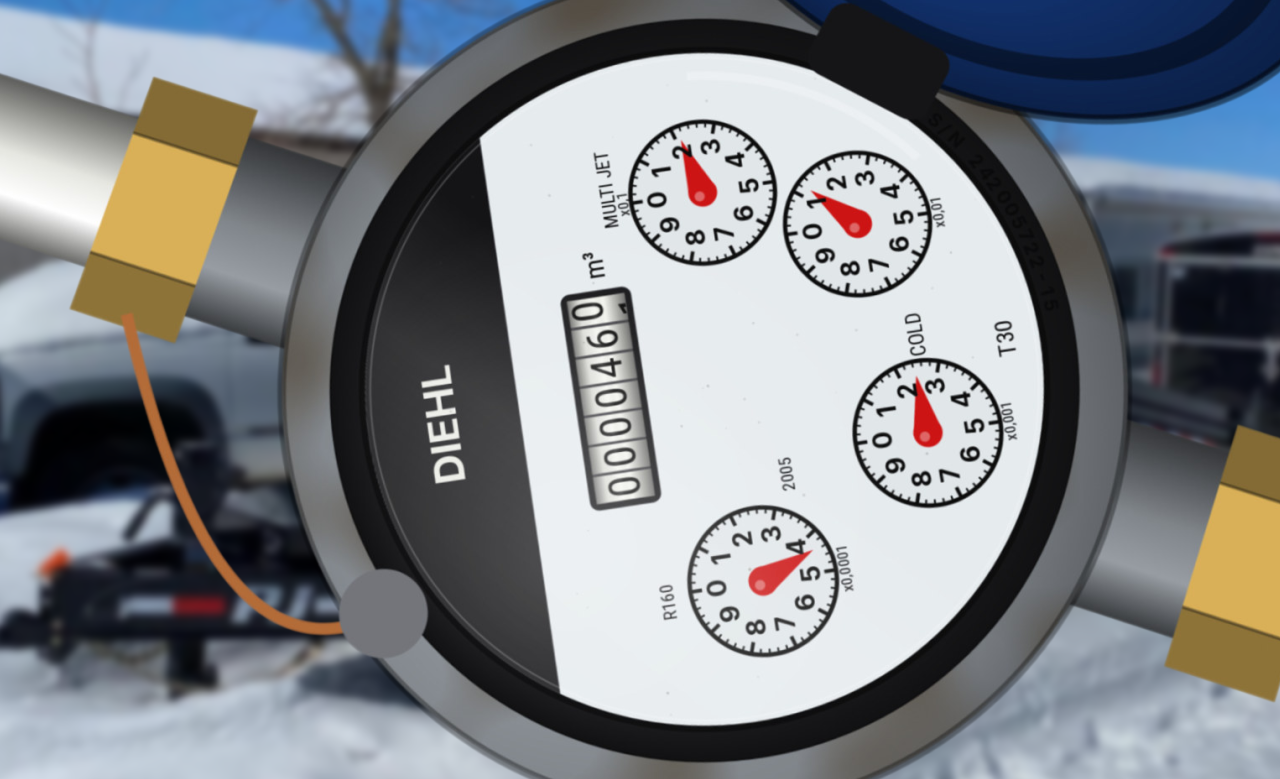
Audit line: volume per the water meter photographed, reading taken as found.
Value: 460.2124 m³
